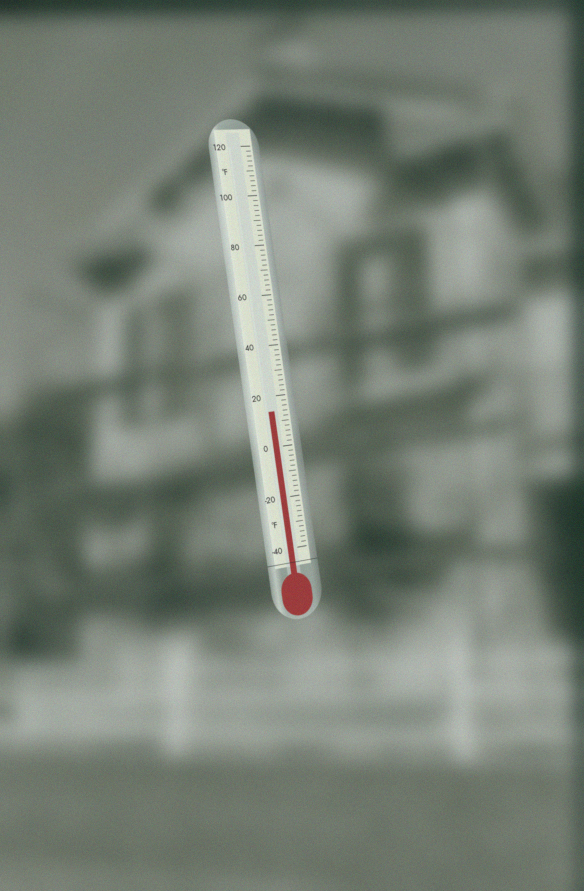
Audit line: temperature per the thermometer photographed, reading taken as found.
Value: 14 °F
